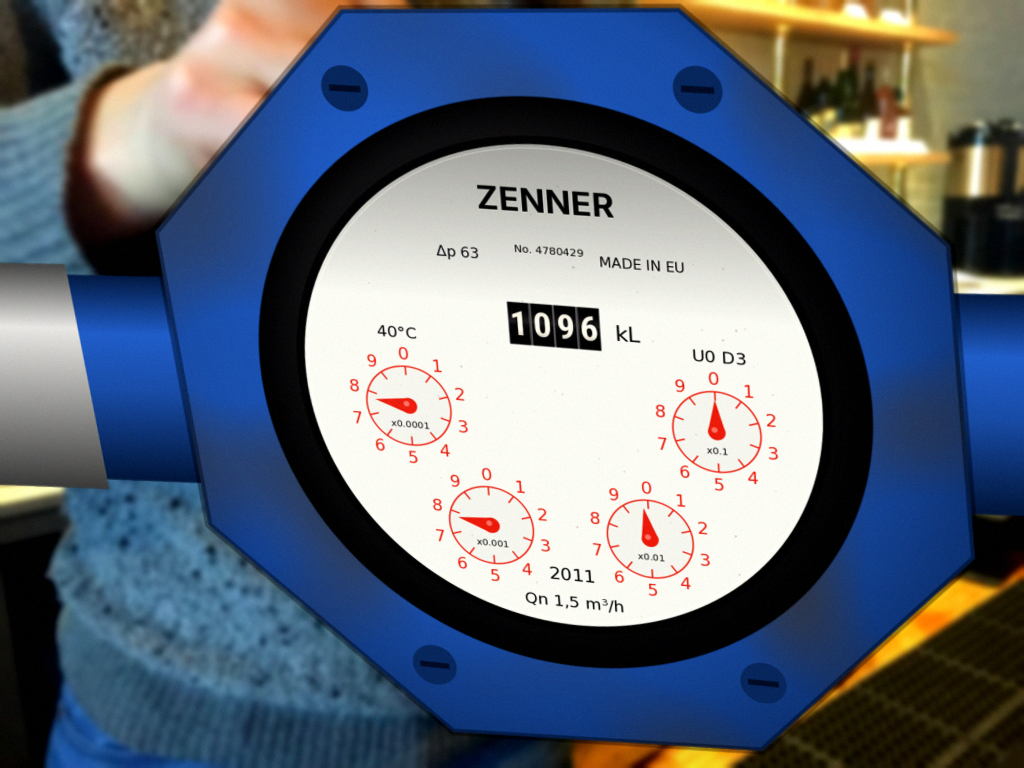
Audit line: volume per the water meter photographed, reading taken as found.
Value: 1095.9977 kL
